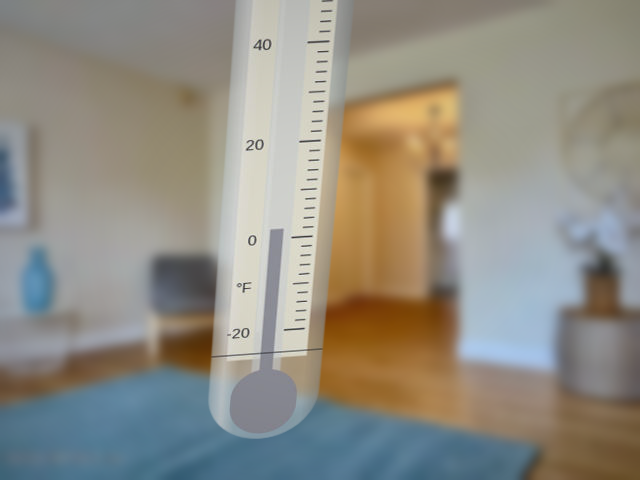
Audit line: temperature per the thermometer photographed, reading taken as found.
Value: 2 °F
